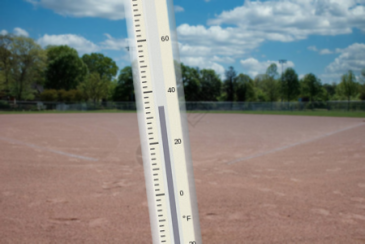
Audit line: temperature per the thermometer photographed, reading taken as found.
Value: 34 °F
